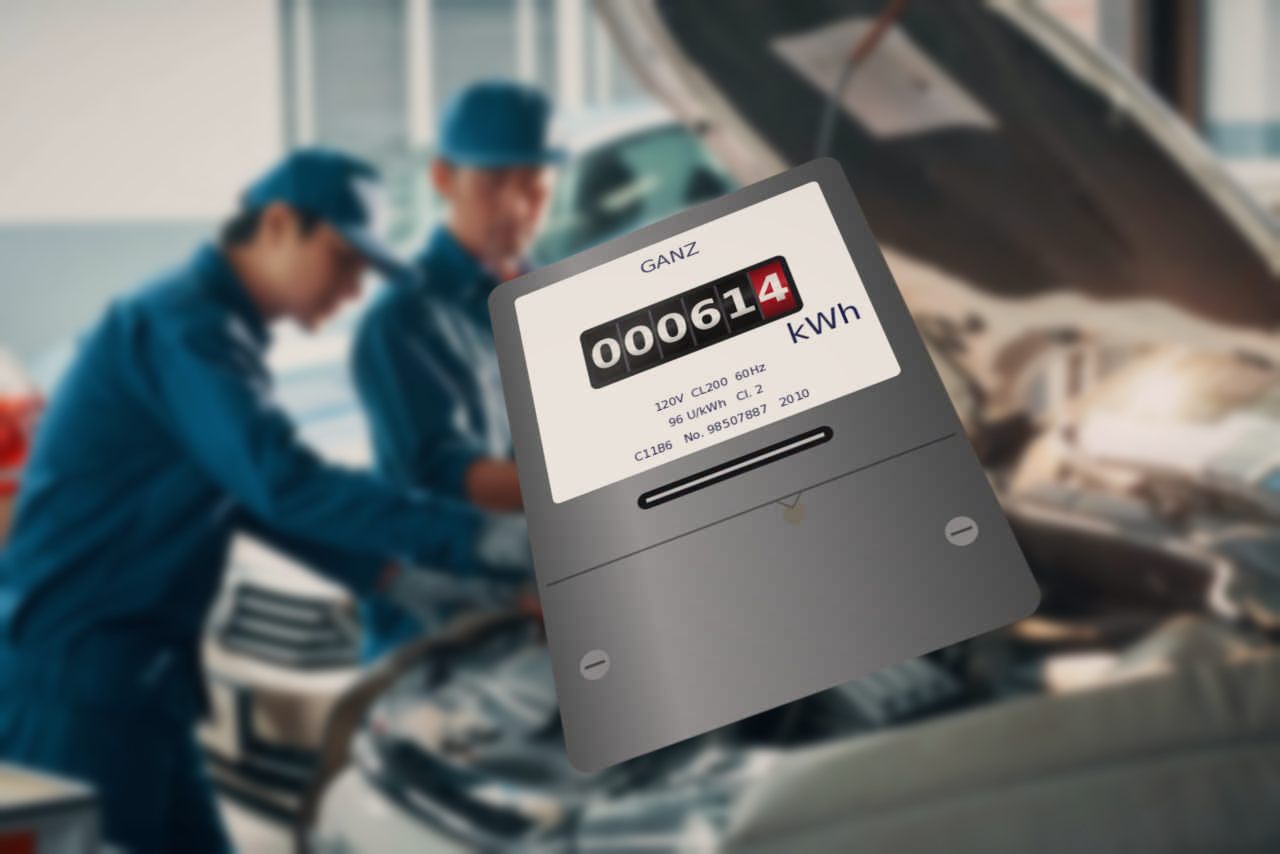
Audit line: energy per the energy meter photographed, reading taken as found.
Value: 61.4 kWh
